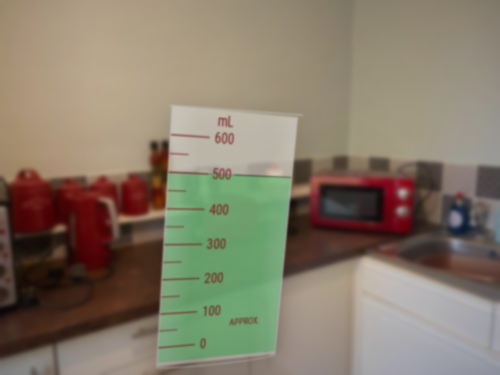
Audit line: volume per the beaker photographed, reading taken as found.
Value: 500 mL
